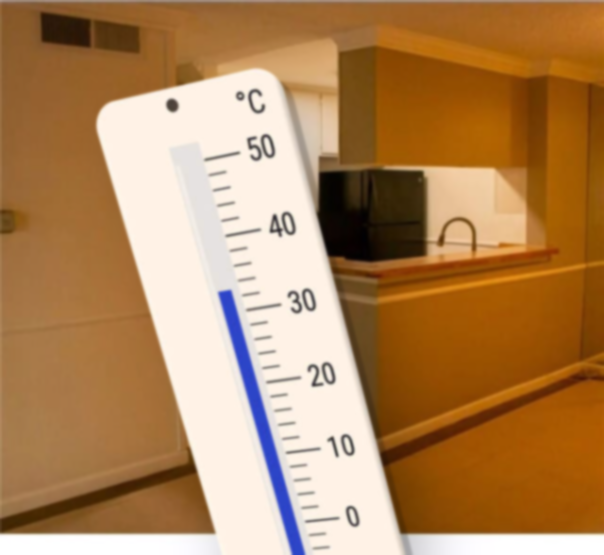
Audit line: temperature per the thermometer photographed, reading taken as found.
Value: 33 °C
